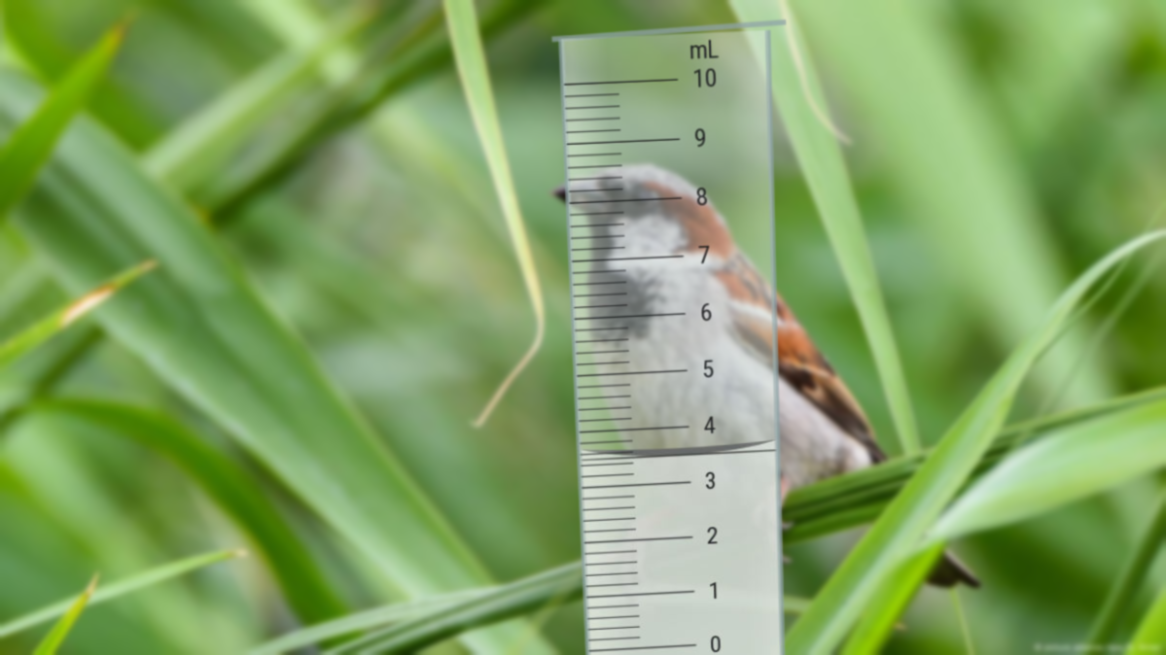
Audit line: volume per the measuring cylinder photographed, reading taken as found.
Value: 3.5 mL
